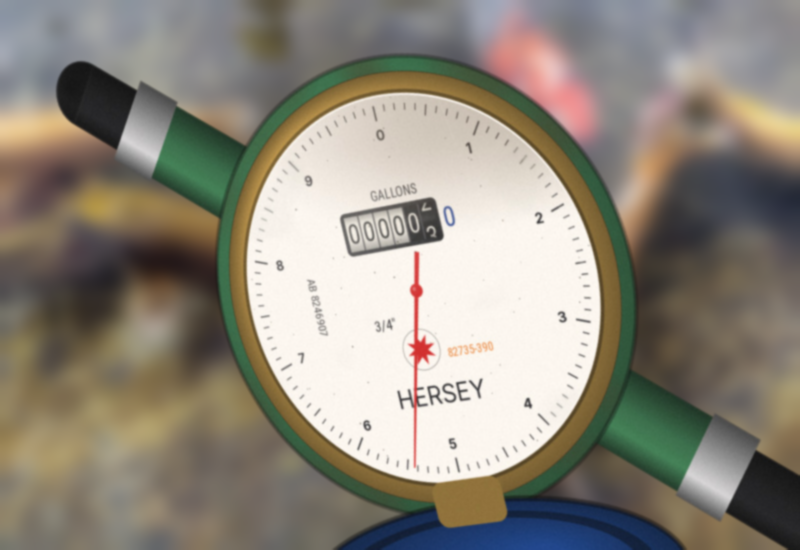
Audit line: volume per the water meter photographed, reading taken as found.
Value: 25.4 gal
